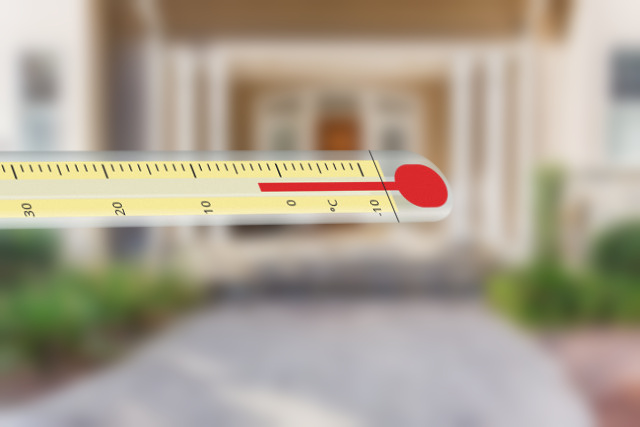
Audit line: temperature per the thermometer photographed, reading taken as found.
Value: 3 °C
